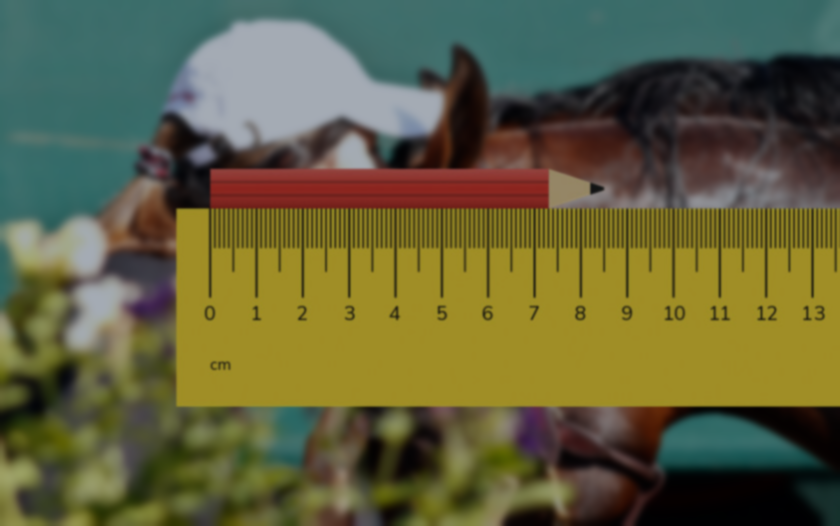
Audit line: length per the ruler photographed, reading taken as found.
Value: 8.5 cm
